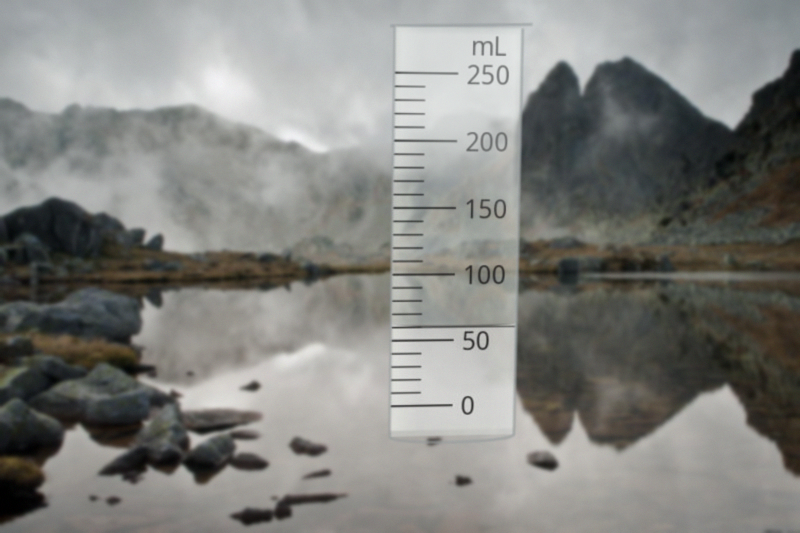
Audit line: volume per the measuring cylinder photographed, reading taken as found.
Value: 60 mL
